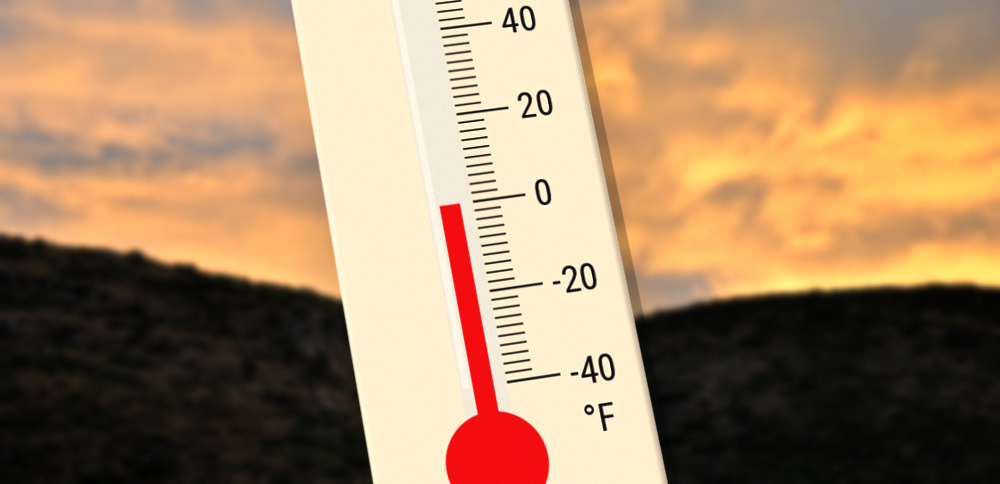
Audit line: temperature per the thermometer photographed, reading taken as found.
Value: 0 °F
